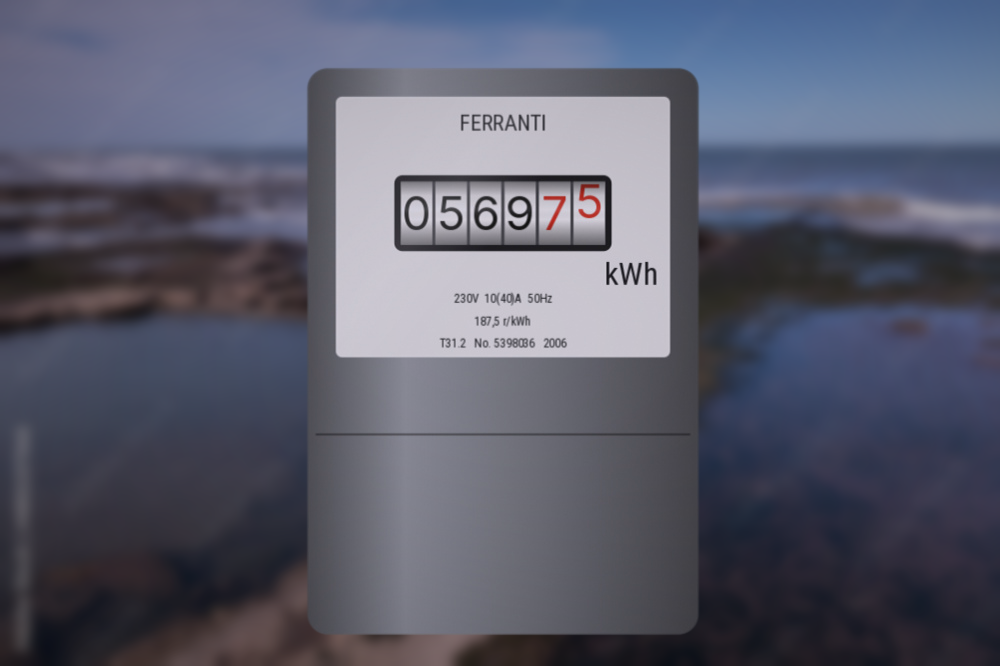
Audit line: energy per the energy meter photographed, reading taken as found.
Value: 569.75 kWh
